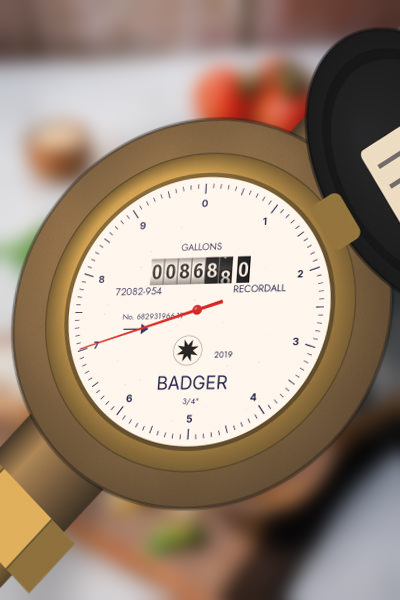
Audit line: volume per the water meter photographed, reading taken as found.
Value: 86877.0 gal
